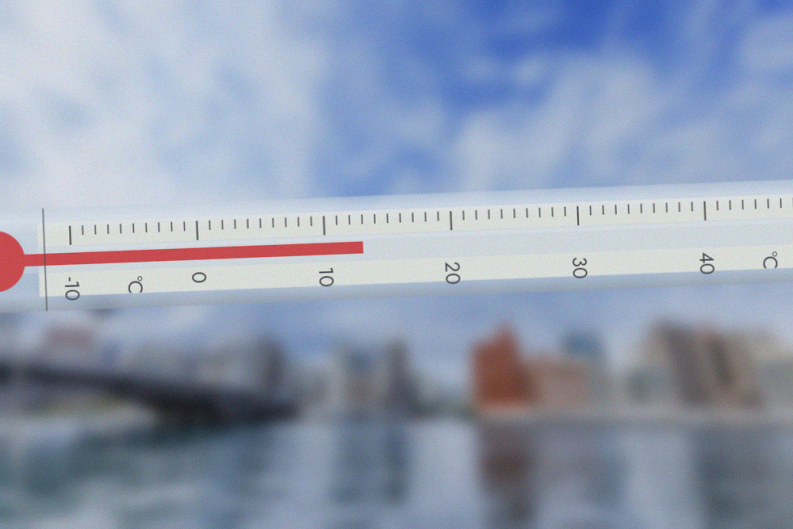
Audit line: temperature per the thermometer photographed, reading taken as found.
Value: 13 °C
